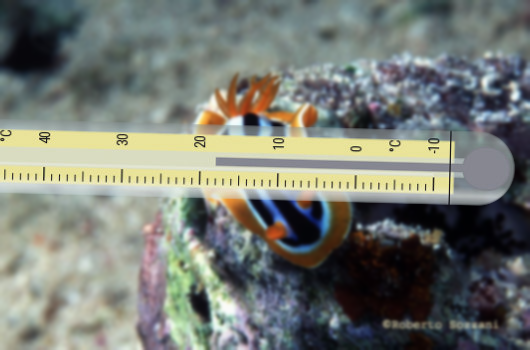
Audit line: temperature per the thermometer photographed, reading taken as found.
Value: 18 °C
